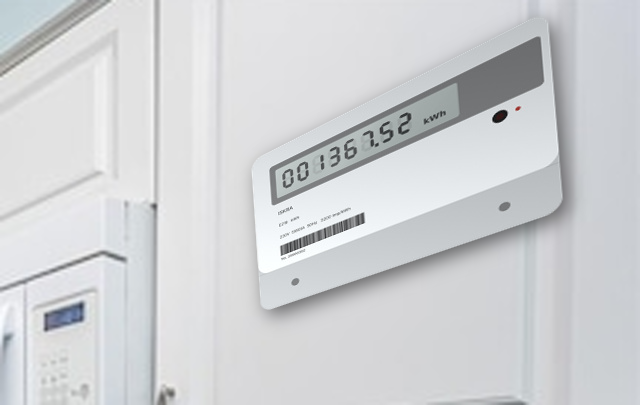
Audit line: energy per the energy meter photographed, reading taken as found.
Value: 1367.52 kWh
